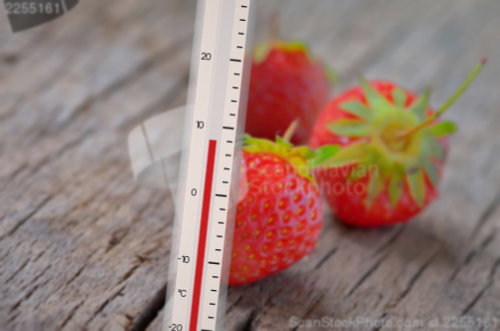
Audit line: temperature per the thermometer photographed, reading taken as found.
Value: 8 °C
